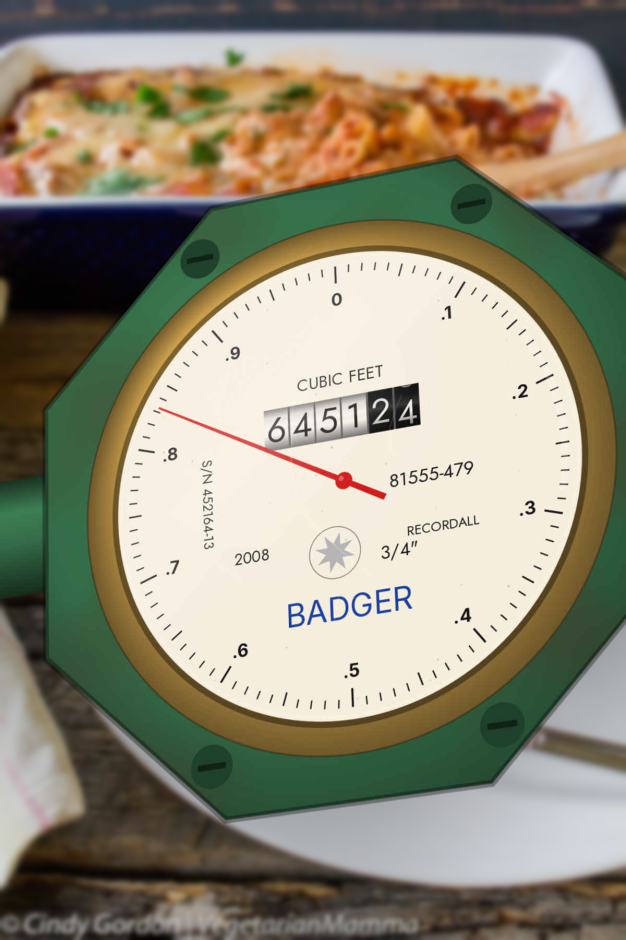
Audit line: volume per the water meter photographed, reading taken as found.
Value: 645123.83 ft³
